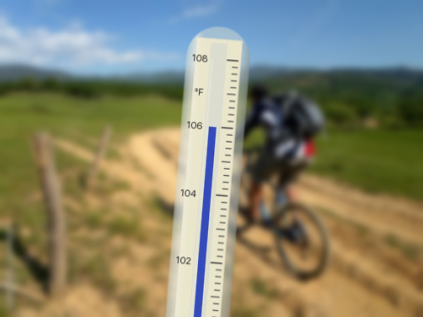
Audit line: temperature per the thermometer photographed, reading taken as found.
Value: 106 °F
